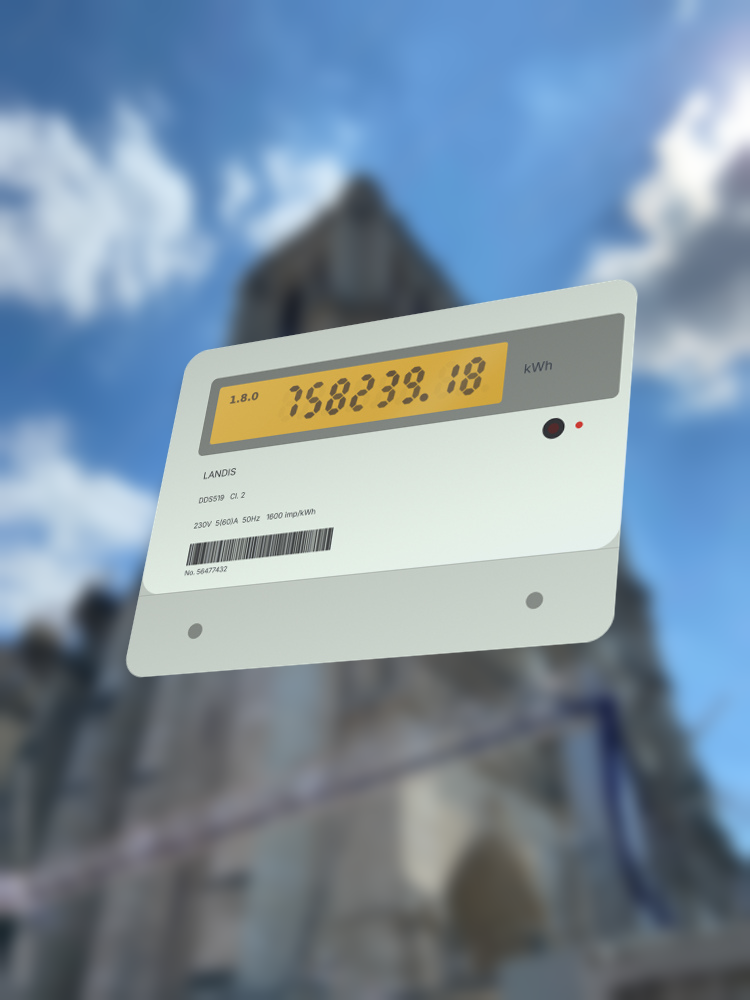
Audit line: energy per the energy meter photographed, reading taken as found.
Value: 758239.18 kWh
